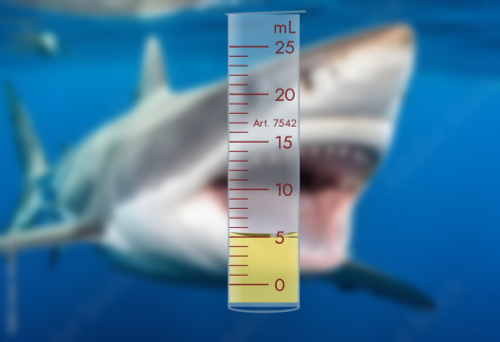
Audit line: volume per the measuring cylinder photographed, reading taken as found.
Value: 5 mL
